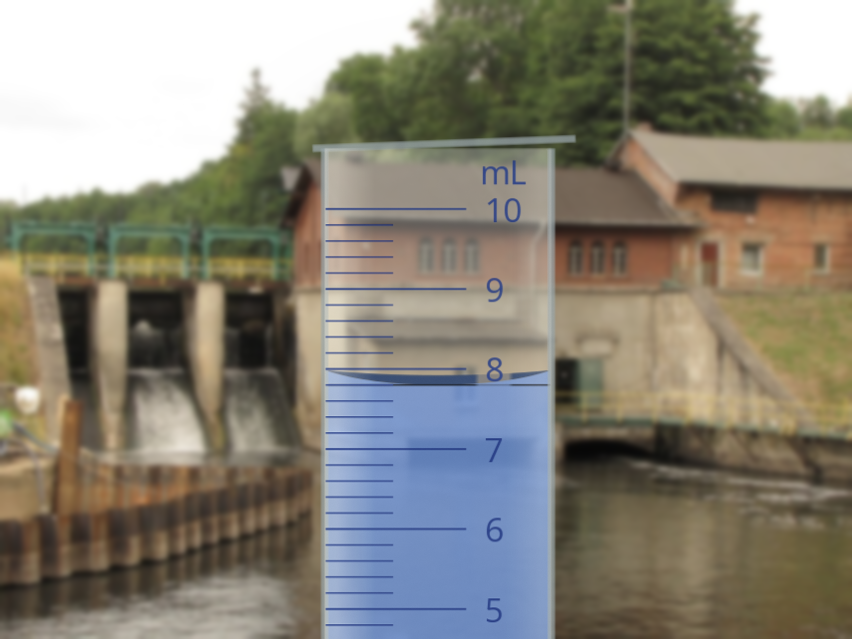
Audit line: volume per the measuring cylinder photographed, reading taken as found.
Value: 7.8 mL
